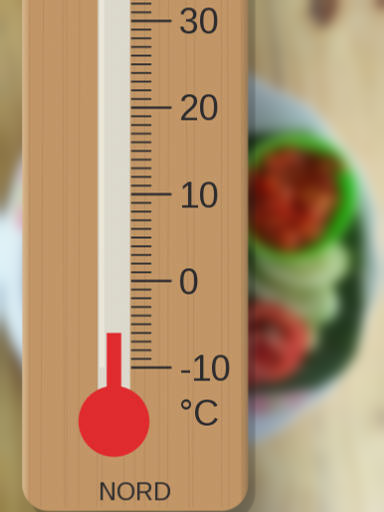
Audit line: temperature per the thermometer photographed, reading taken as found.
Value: -6 °C
